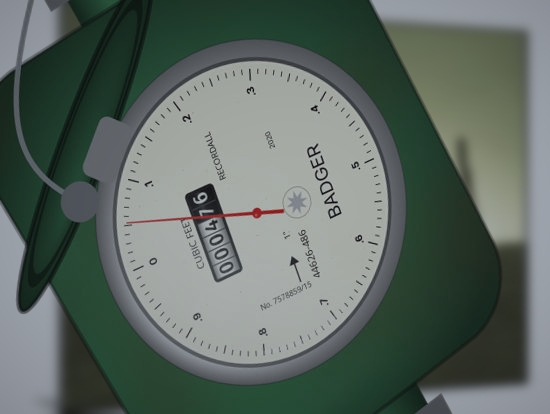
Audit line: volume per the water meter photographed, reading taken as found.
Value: 476.05 ft³
